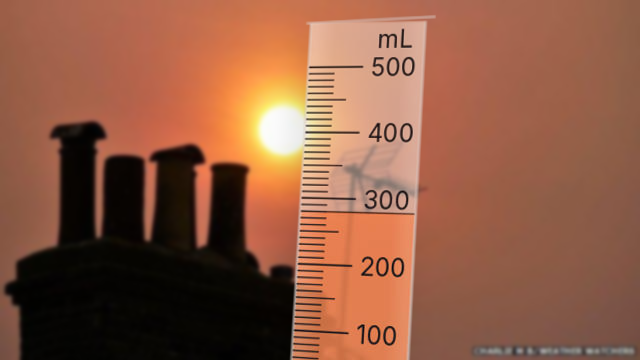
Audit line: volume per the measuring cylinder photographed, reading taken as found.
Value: 280 mL
